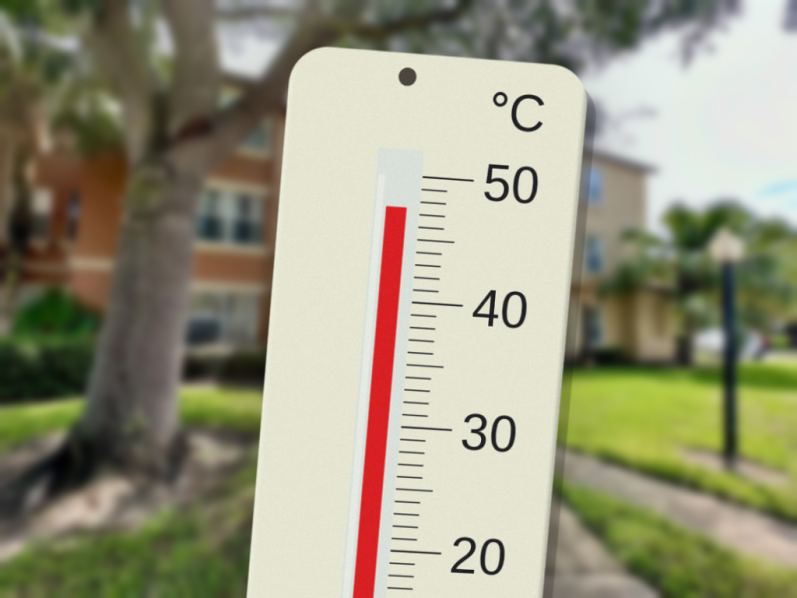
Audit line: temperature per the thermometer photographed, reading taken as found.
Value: 47.5 °C
